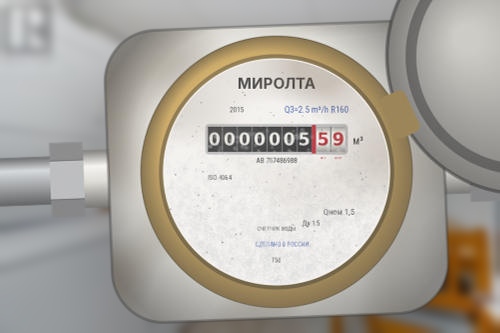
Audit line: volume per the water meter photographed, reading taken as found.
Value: 5.59 m³
